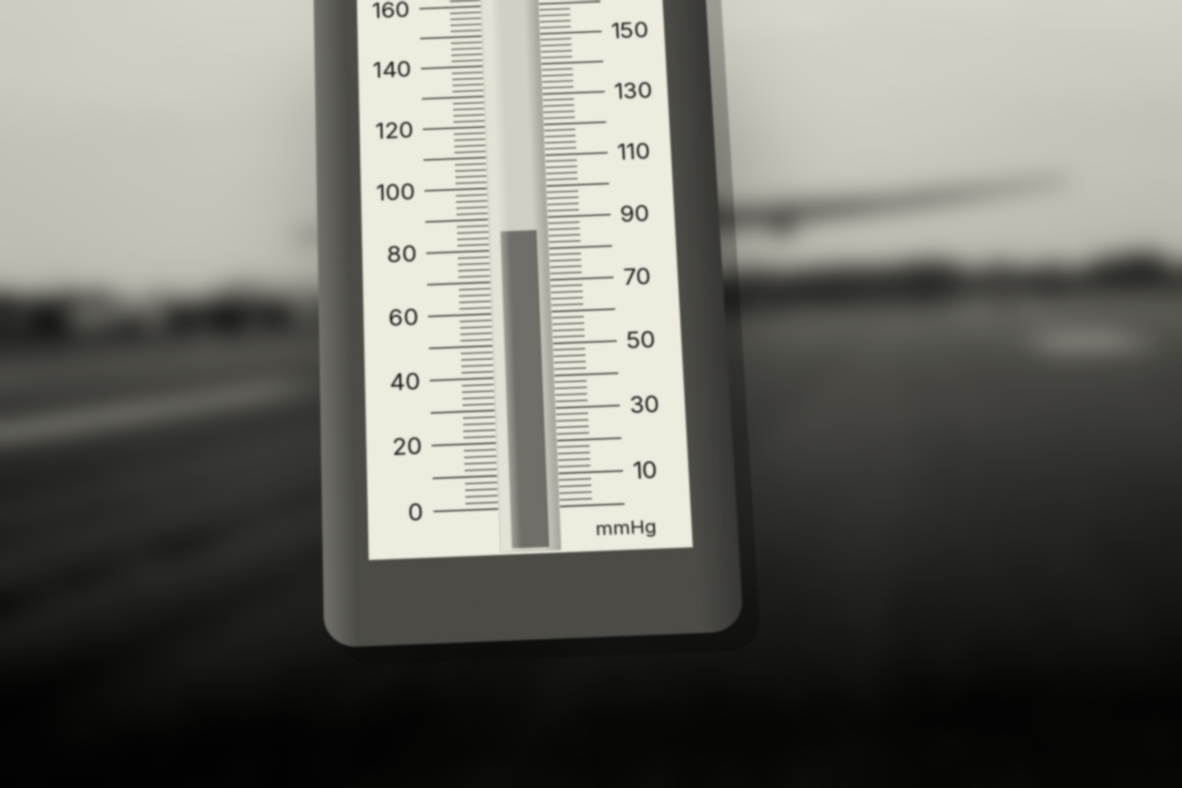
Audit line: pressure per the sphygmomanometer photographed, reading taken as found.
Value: 86 mmHg
